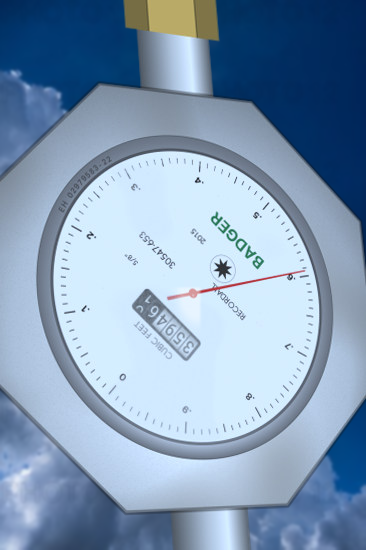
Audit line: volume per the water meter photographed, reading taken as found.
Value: 359460.59 ft³
